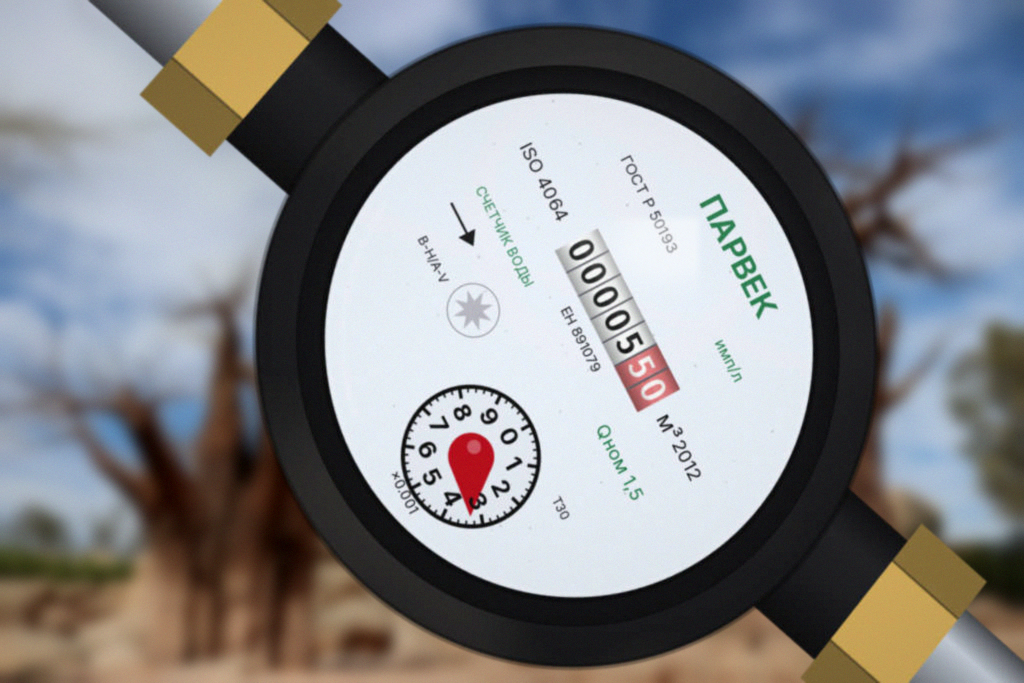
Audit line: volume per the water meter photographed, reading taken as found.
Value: 5.503 m³
